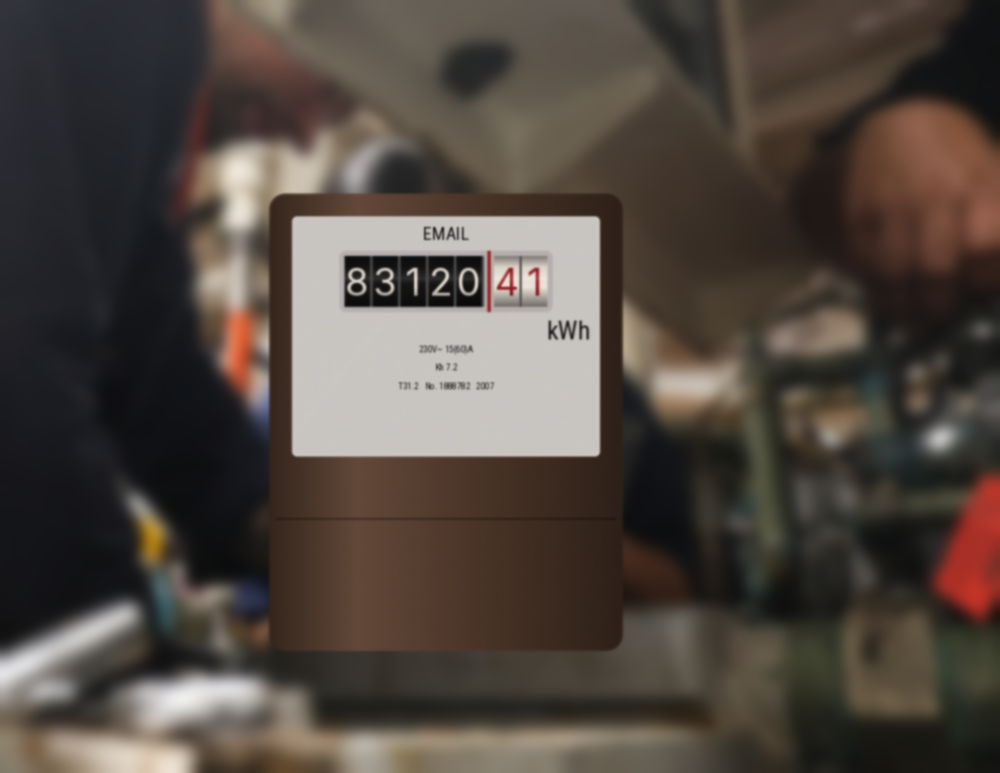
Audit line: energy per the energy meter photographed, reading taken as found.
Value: 83120.41 kWh
